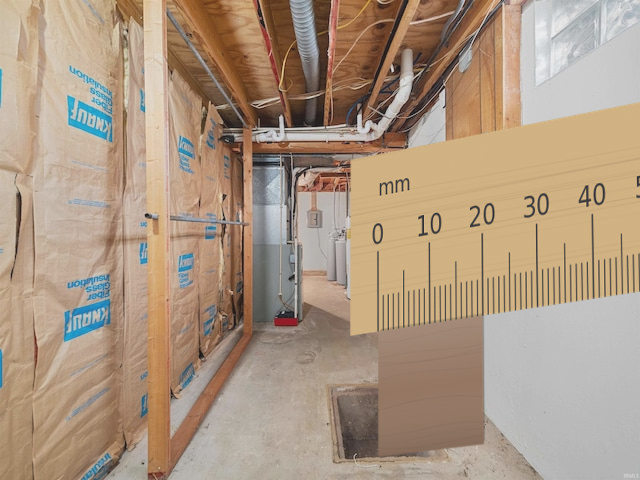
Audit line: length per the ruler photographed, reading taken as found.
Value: 20 mm
